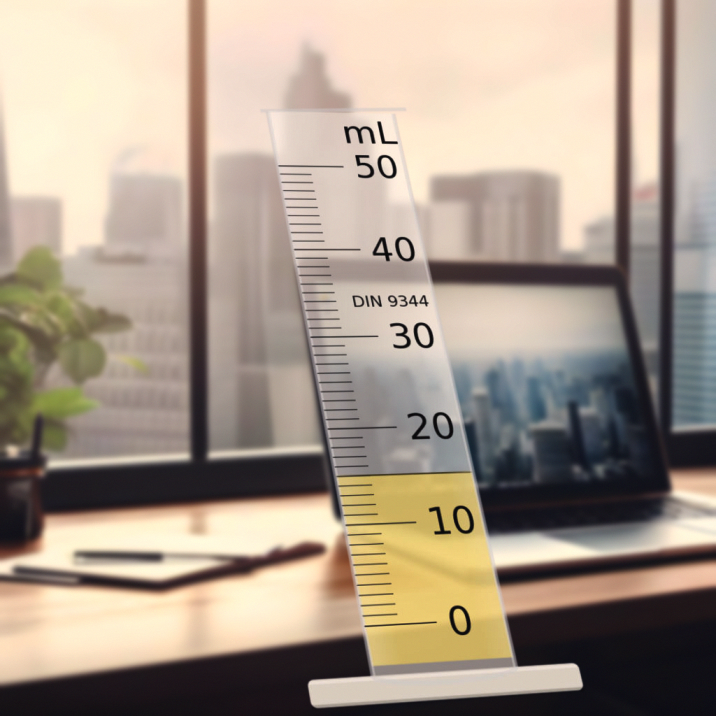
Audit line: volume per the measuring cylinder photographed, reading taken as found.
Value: 15 mL
